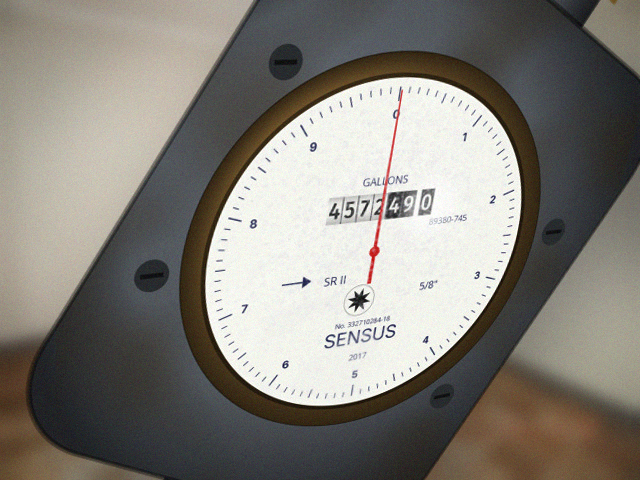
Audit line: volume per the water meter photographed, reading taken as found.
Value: 4572490.0 gal
